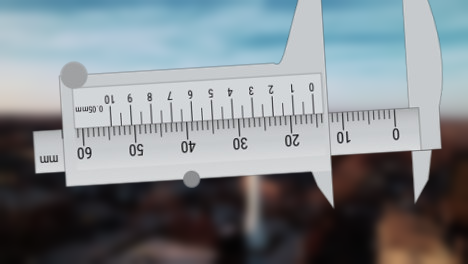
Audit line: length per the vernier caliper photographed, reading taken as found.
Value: 15.5 mm
